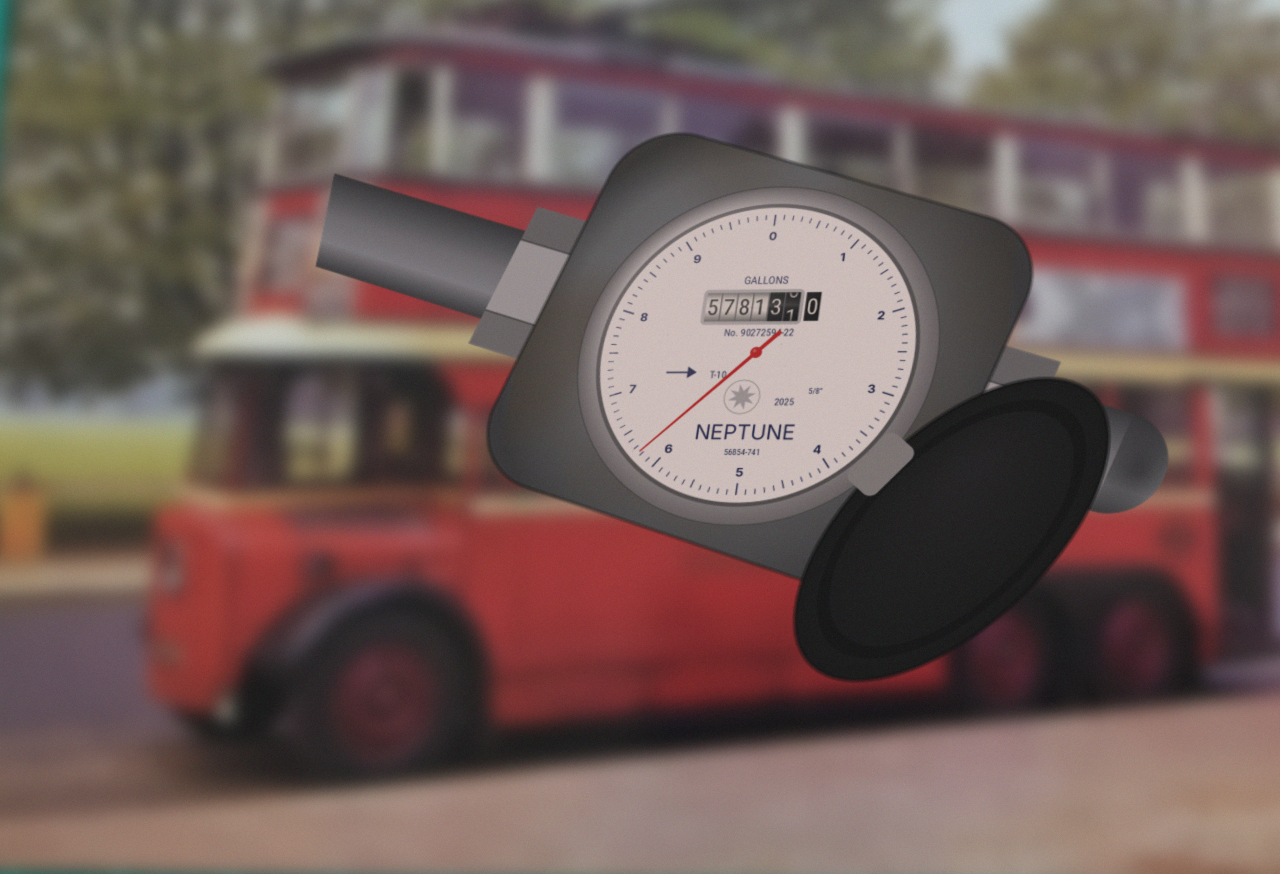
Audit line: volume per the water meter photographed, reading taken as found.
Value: 5781306.2 gal
